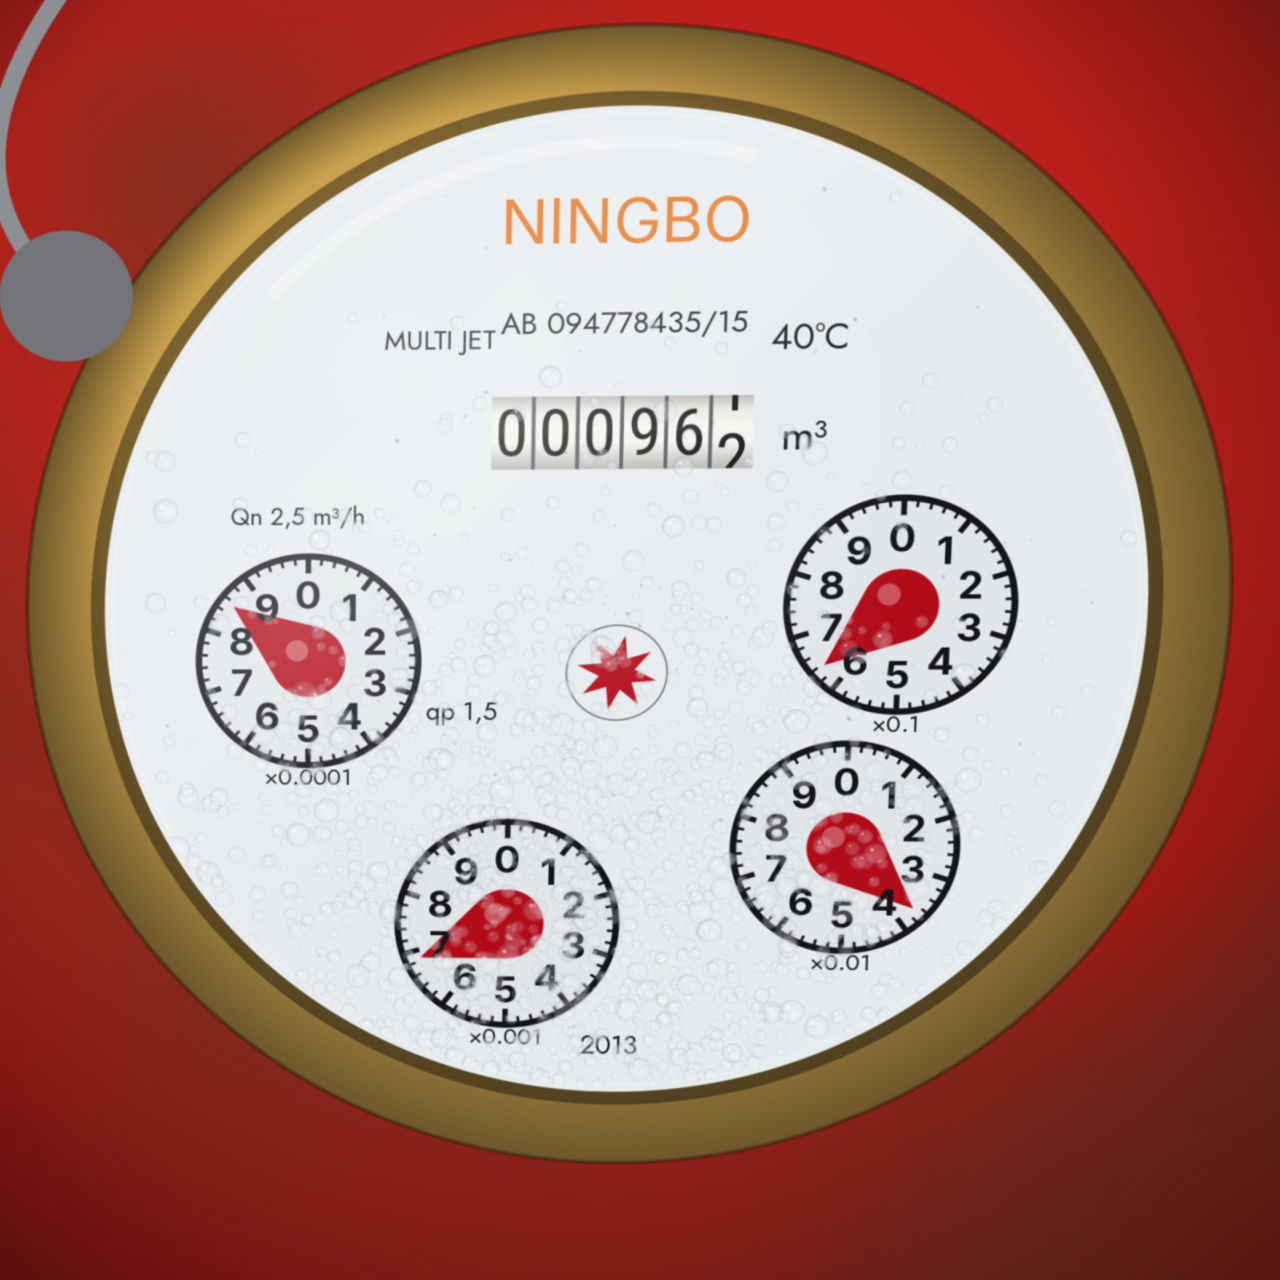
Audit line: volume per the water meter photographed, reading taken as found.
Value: 961.6368 m³
